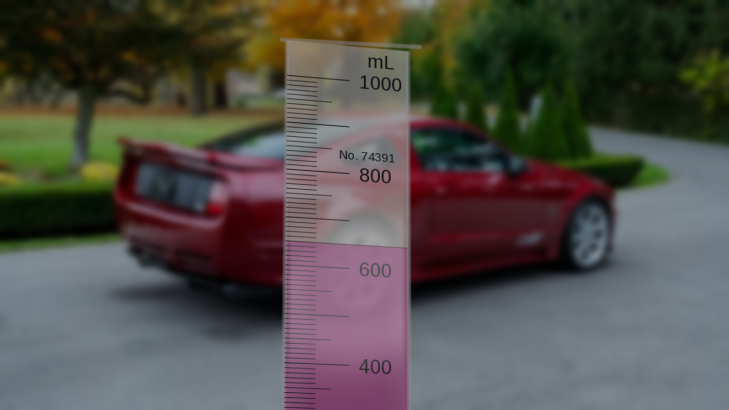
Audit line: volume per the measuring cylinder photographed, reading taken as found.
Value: 650 mL
